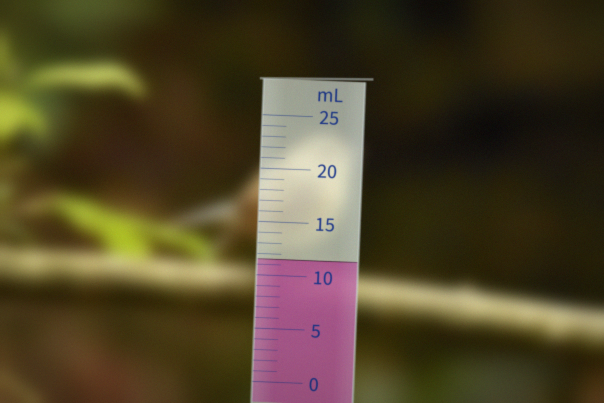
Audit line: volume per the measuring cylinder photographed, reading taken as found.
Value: 11.5 mL
